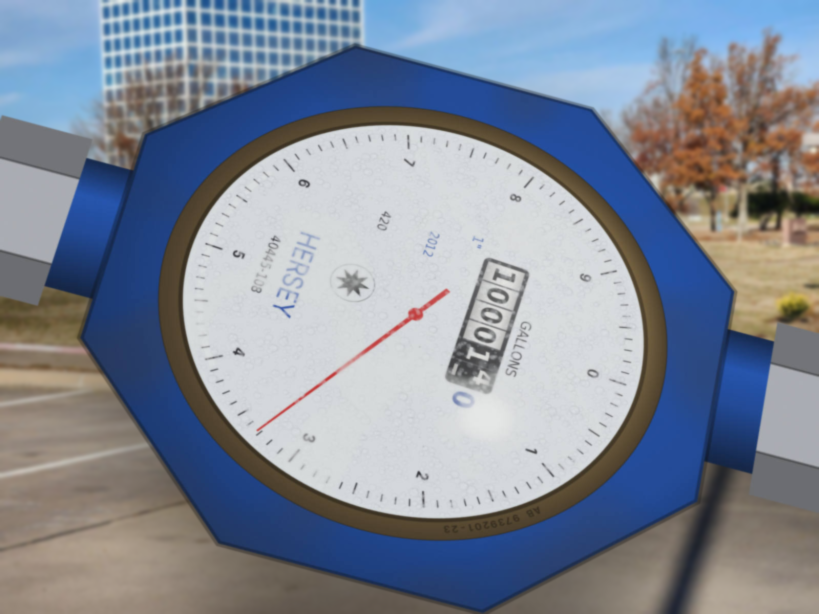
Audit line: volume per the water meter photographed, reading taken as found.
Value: 1000143.3 gal
